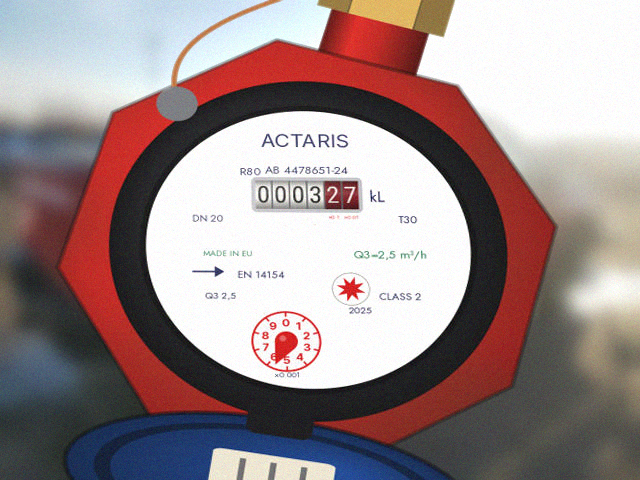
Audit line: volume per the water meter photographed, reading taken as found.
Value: 3.275 kL
